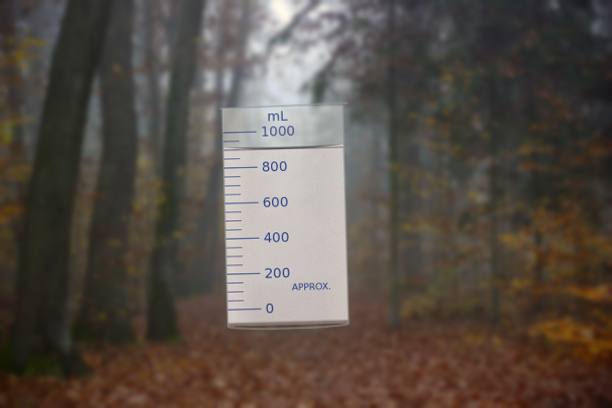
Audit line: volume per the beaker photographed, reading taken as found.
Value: 900 mL
